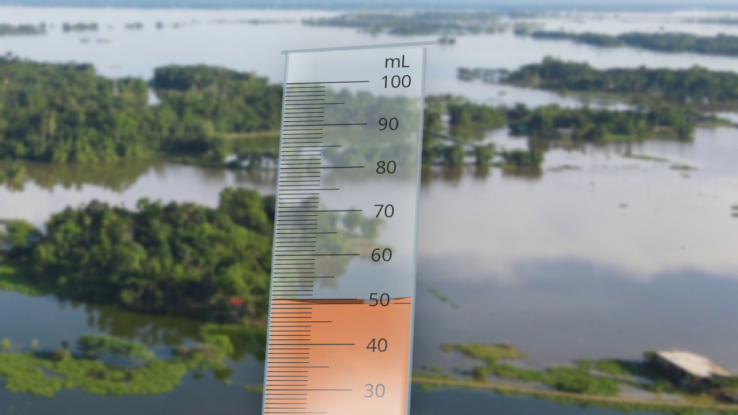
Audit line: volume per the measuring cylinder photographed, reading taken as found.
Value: 49 mL
